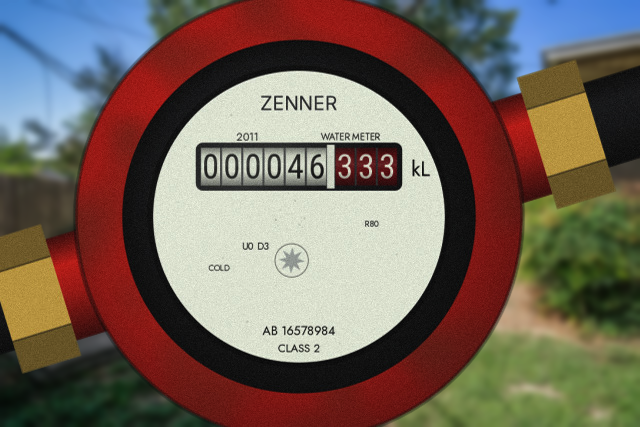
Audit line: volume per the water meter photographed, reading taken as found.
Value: 46.333 kL
